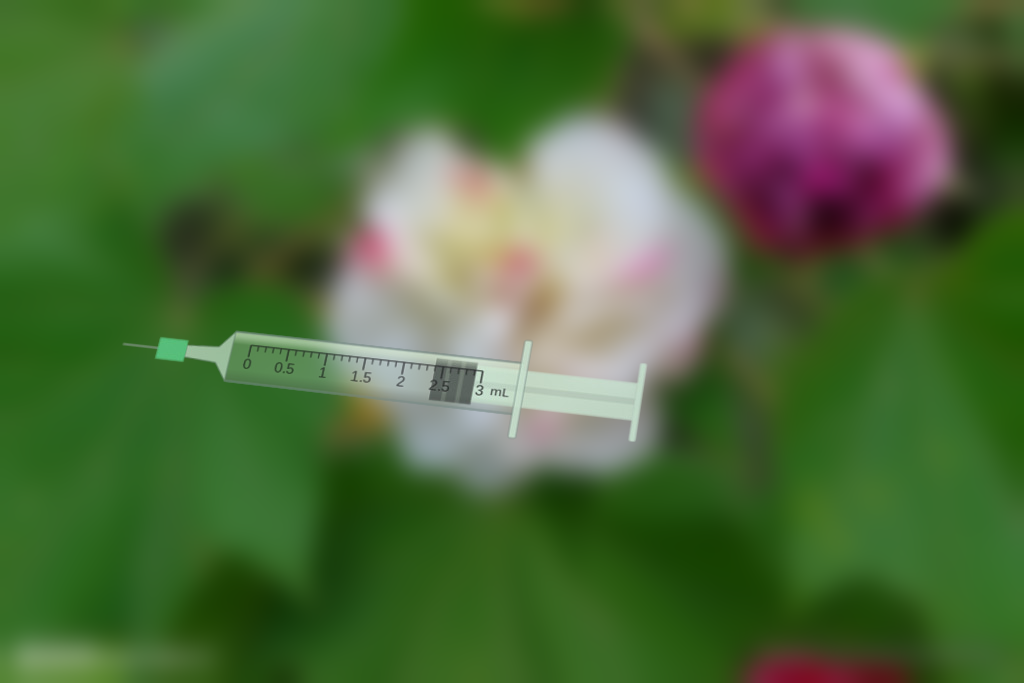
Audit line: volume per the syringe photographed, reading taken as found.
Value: 2.4 mL
